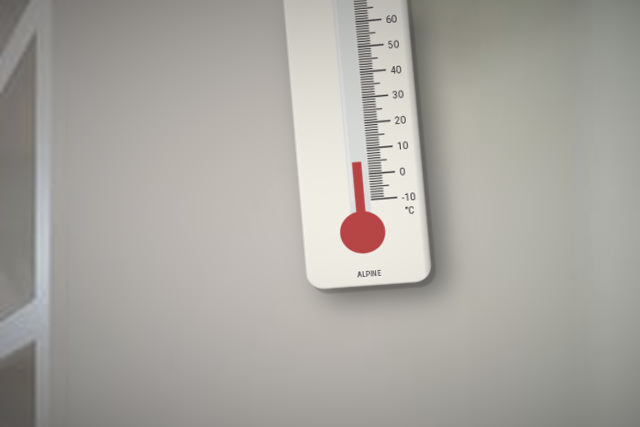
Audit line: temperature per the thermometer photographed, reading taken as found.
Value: 5 °C
